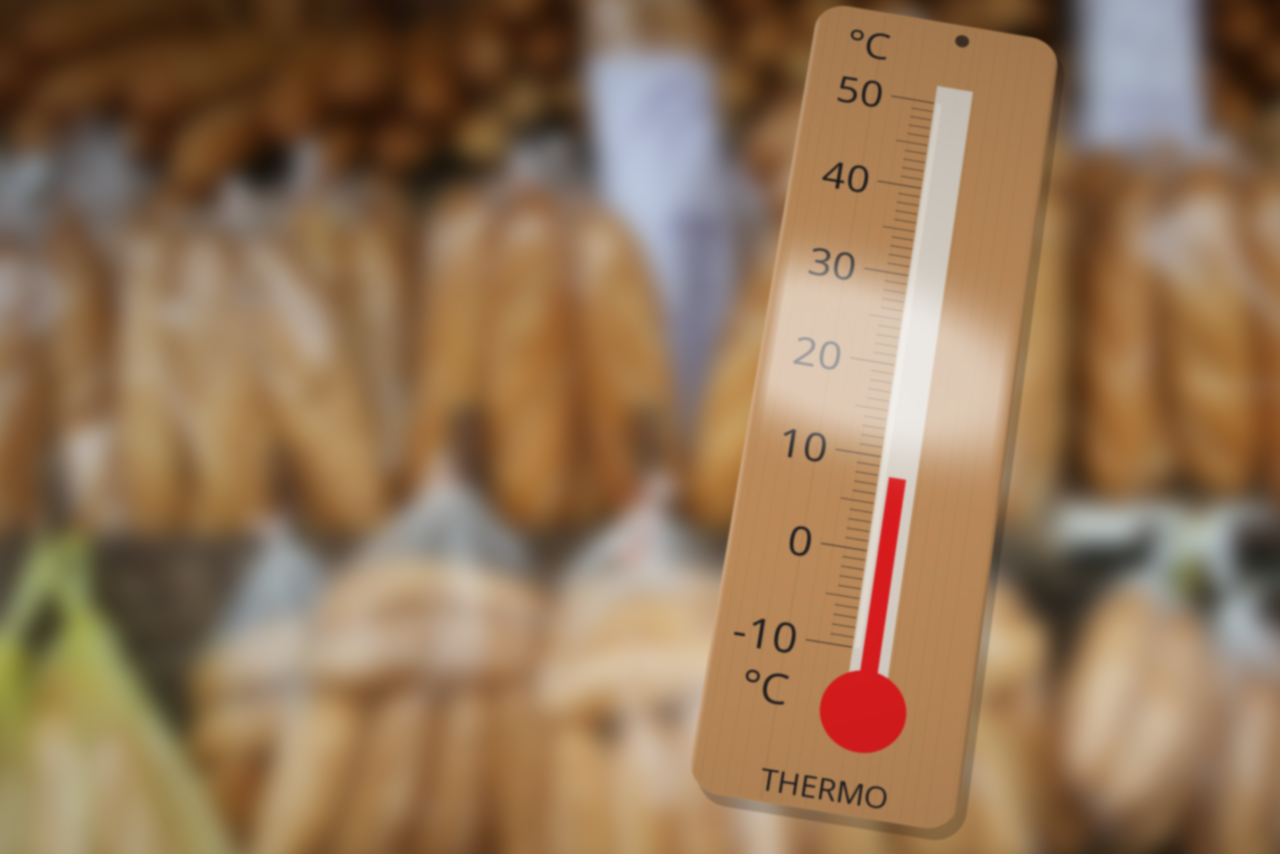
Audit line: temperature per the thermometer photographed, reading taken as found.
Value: 8 °C
